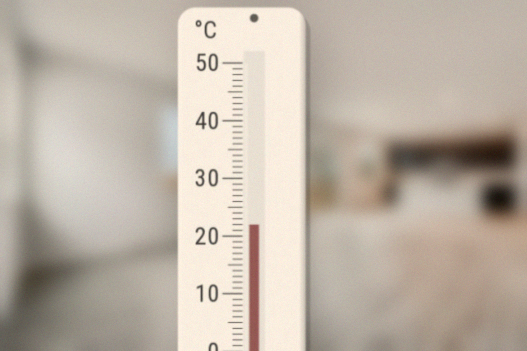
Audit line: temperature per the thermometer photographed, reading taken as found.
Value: 22 °C
